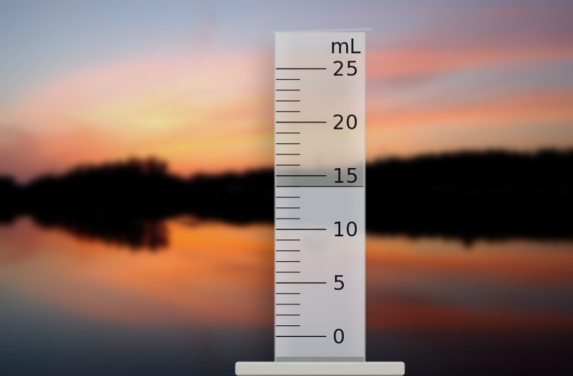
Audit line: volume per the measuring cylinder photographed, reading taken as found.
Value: 14 mL
